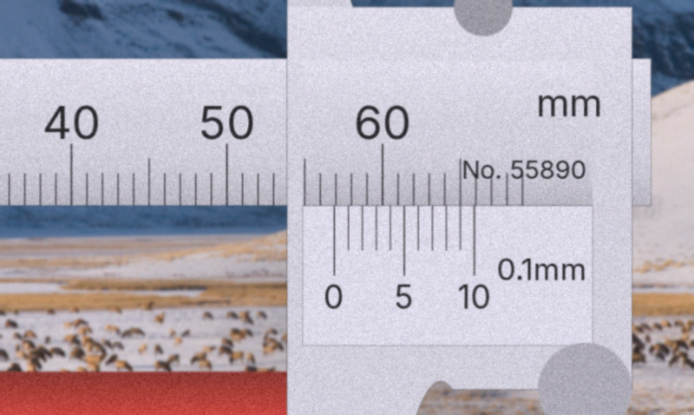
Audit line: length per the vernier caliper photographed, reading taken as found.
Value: 56.9 mm
